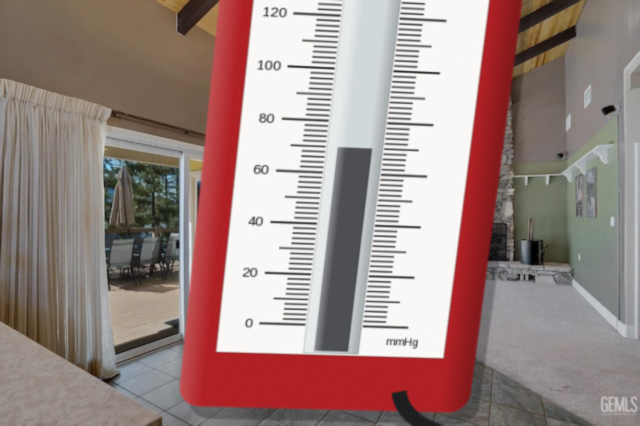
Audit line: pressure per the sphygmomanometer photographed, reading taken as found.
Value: 70 mmHg
